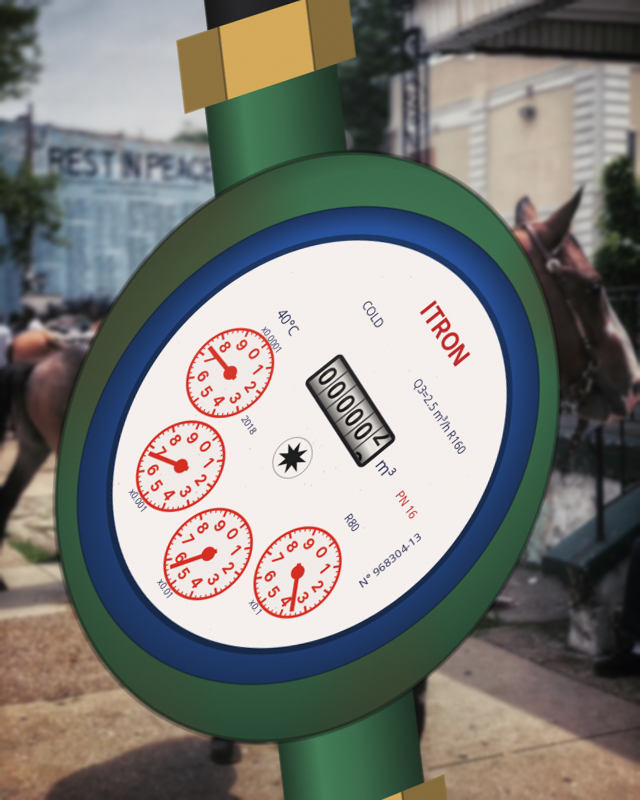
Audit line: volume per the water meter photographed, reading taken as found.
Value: 2.3567 m³
